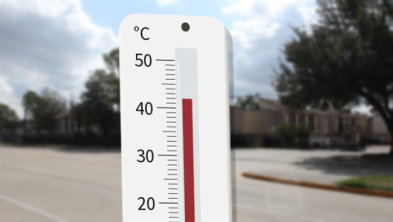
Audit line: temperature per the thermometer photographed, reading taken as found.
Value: 42 °C
